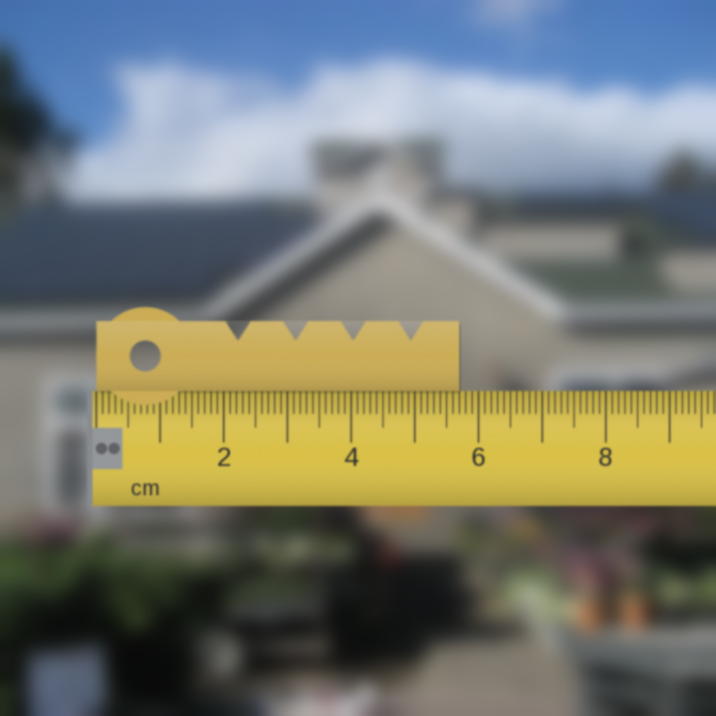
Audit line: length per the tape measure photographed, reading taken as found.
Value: 5.7 cm
